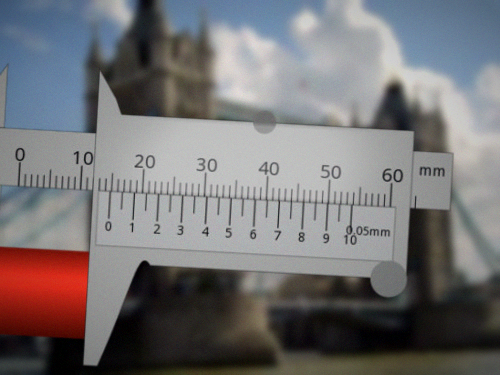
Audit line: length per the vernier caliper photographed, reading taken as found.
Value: 14.8 mm
